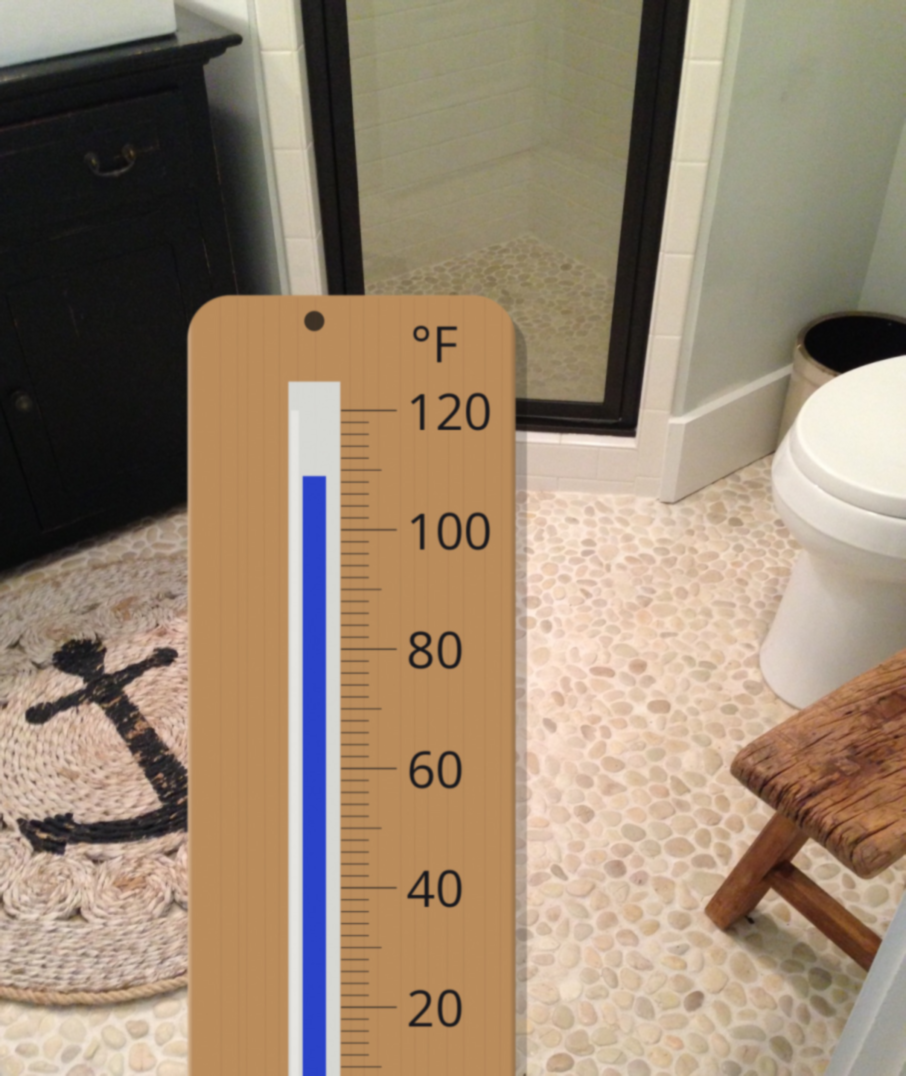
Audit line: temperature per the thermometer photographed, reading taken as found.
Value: 109 °F
